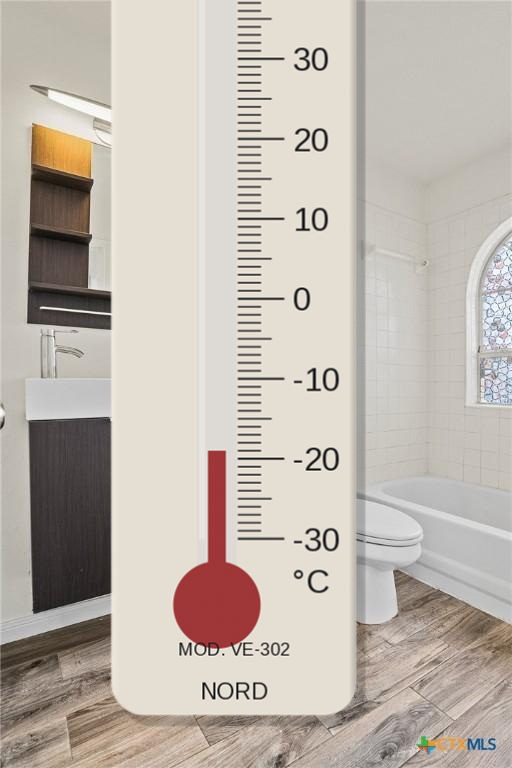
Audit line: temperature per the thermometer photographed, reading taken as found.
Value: -19 °C
